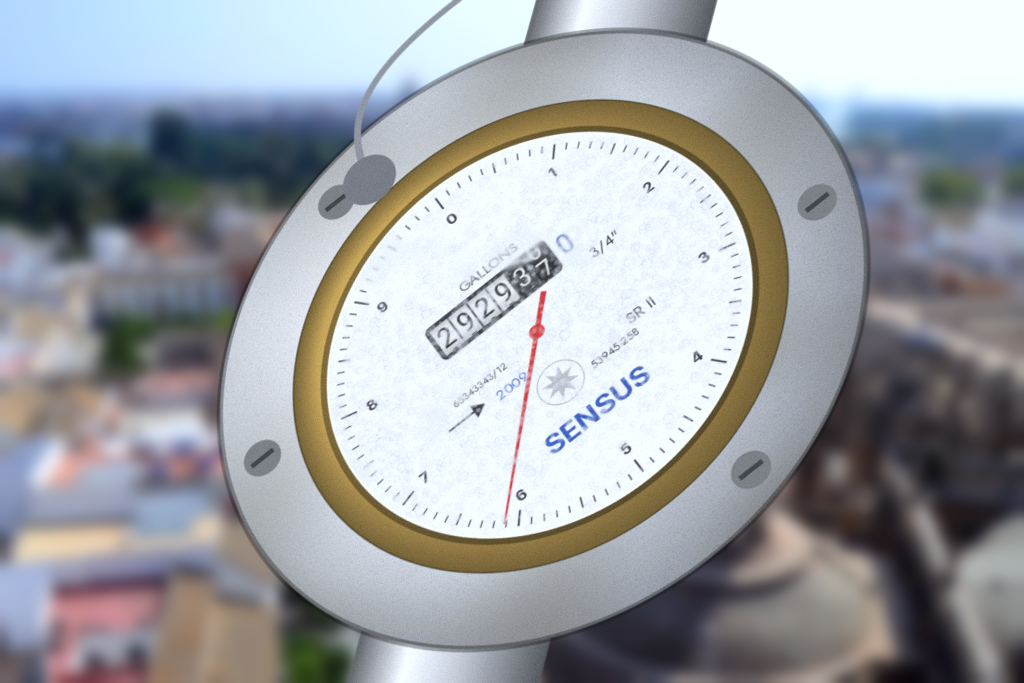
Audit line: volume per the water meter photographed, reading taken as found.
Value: 2929366.1 gal
